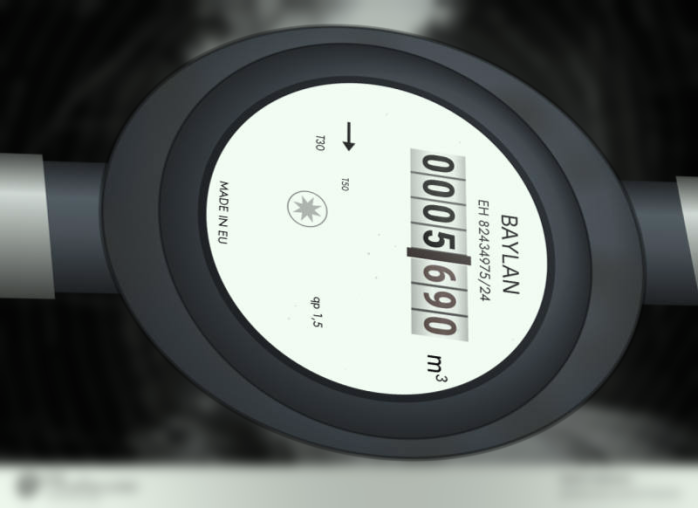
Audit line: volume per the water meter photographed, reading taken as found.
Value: 5.690 m³
